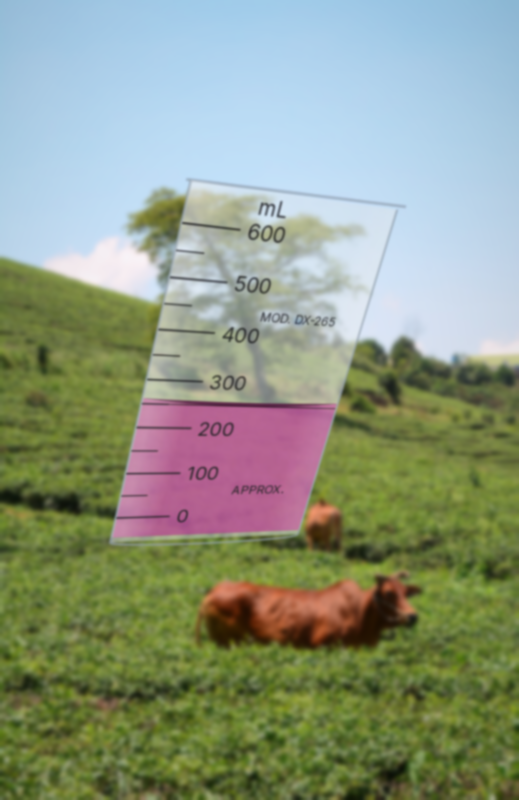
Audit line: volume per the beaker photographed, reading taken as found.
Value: 250 mL
